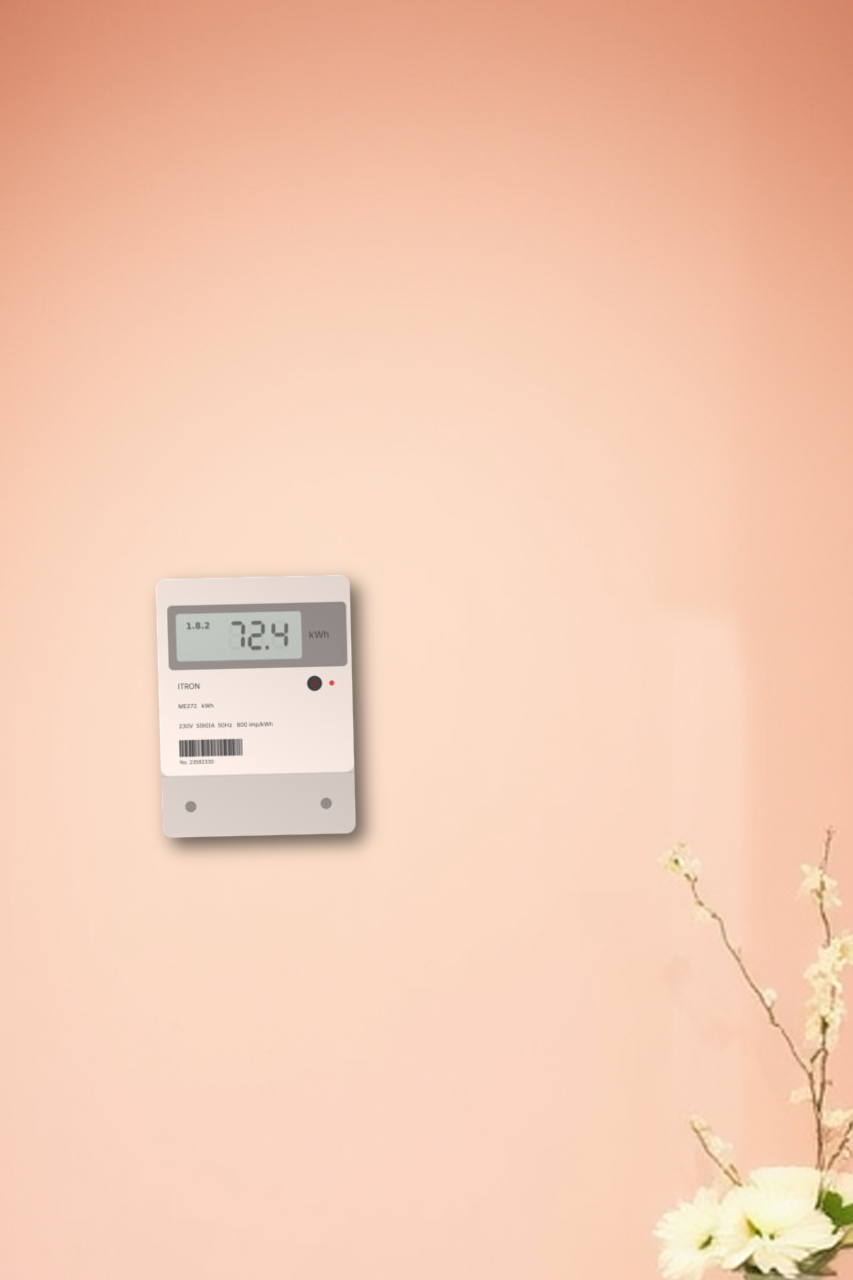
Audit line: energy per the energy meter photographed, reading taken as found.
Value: 72.4 kWh
